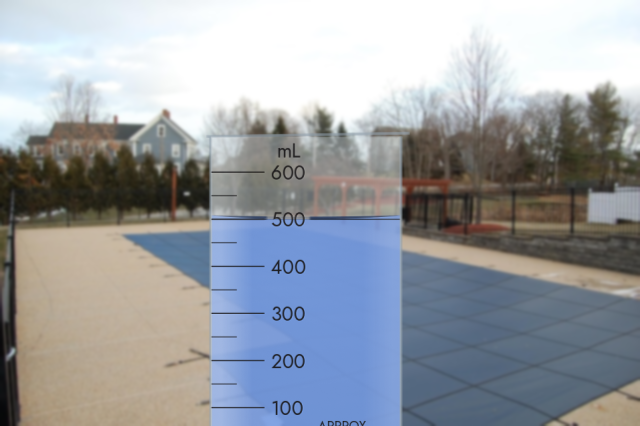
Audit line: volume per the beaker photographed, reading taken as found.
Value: 500 mL
